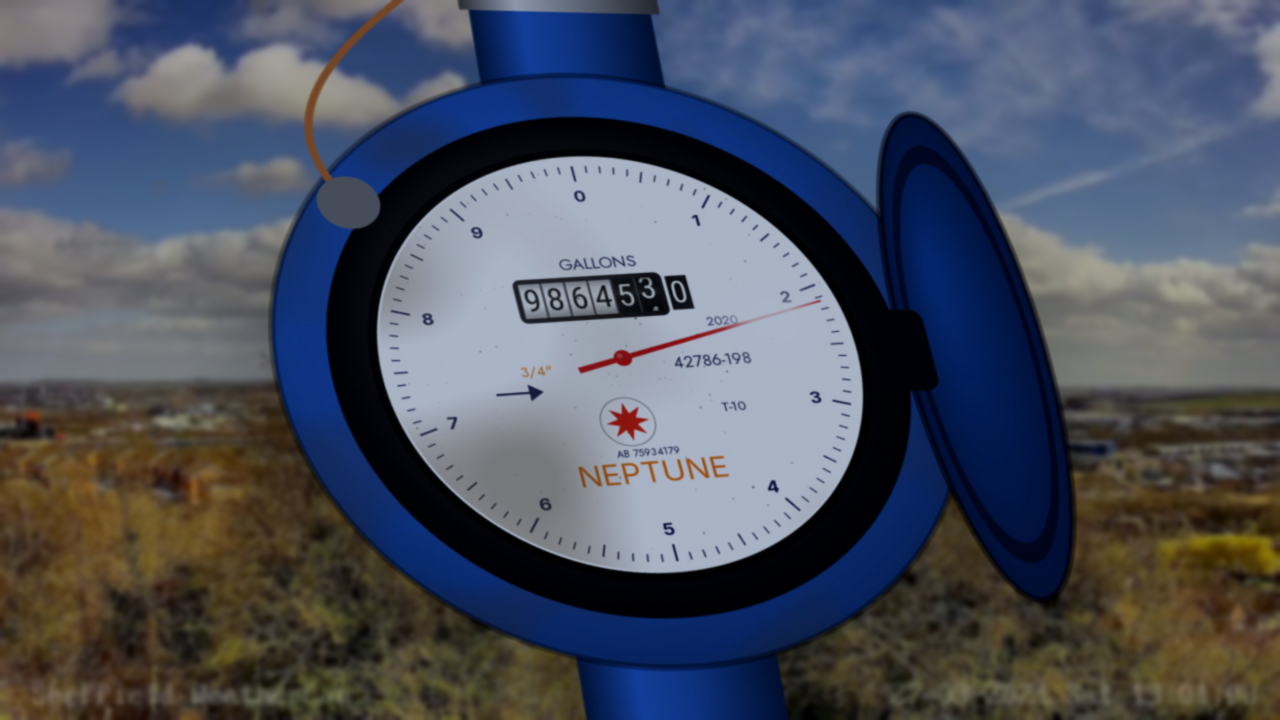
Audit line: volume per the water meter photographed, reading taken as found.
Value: 9864532.1 gal
